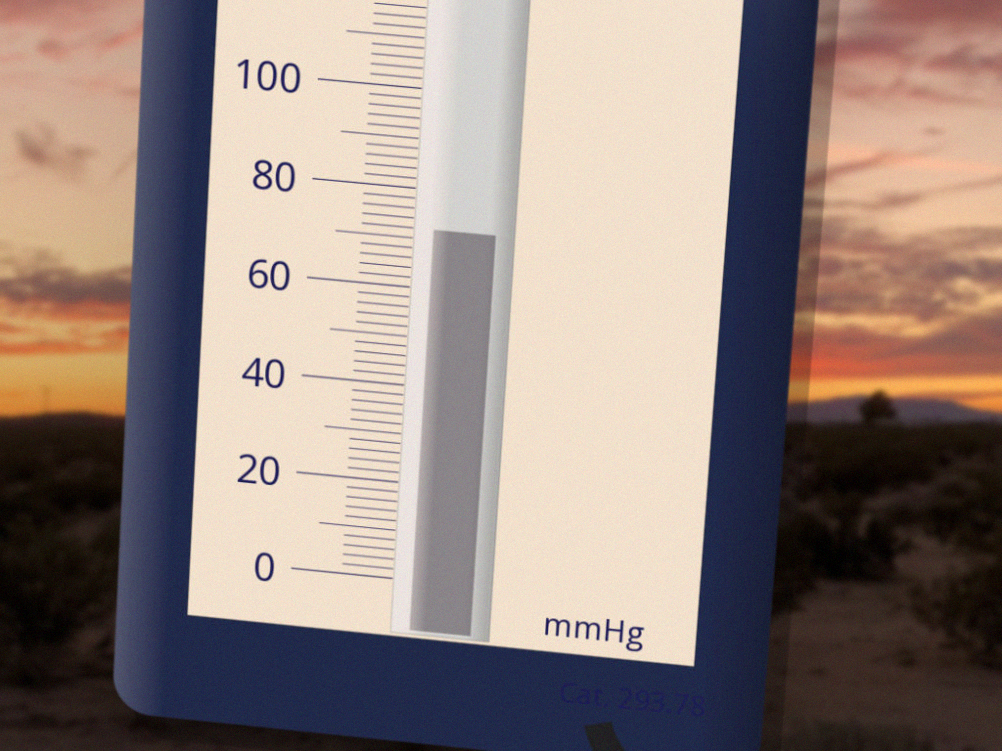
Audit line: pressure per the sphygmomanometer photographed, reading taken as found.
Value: 72 mmHg
